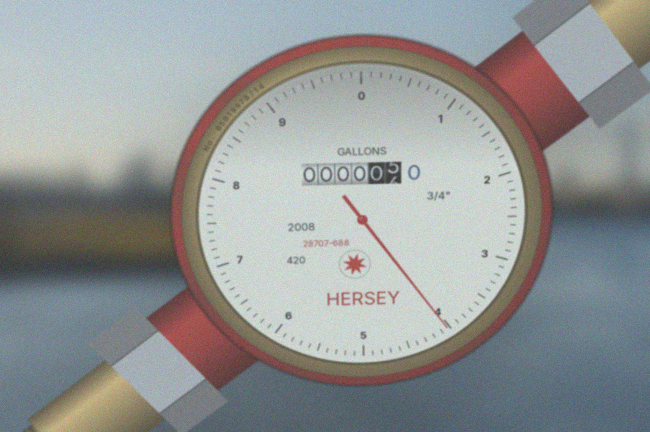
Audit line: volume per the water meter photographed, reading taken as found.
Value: 54.0 gal
